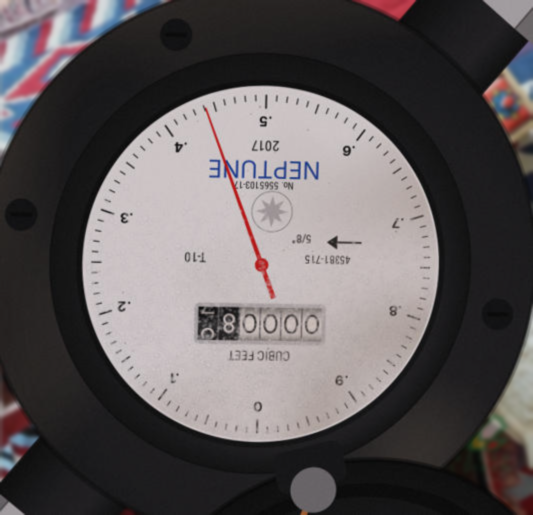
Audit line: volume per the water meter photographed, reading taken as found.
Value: 86.44 ft³
